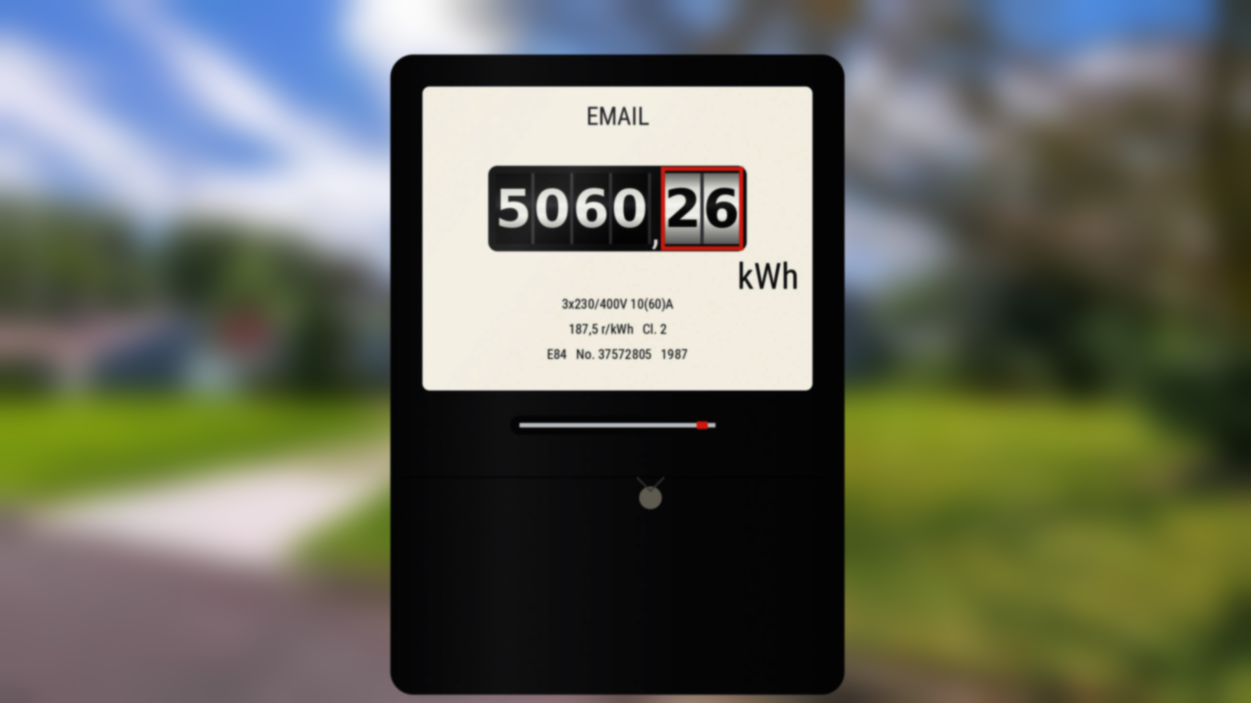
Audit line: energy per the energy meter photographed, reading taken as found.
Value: 5060.26 kWh
